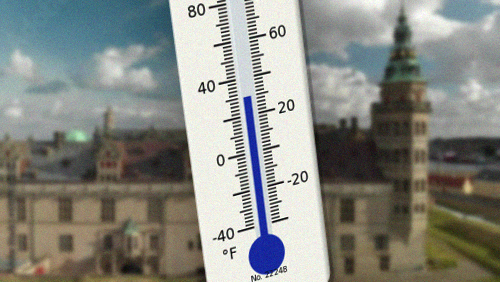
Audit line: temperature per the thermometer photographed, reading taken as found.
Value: 30 °F
